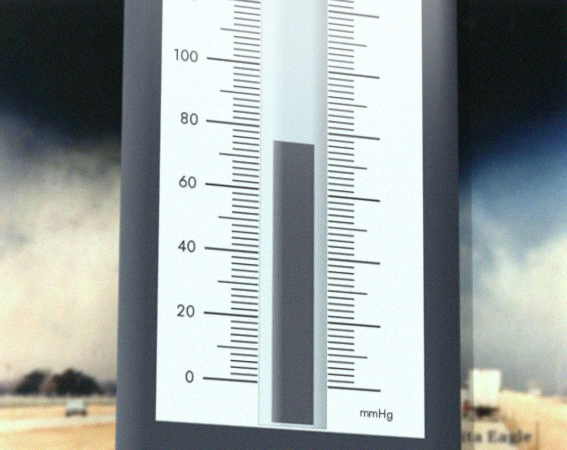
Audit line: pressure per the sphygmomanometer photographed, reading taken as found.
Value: 76 mmHg
